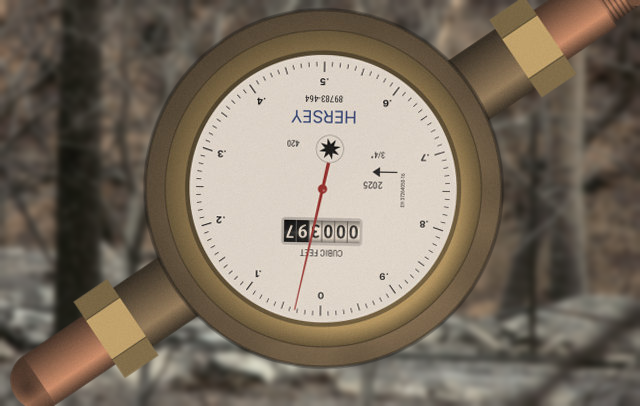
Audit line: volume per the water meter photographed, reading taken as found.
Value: 397.03 ft³
